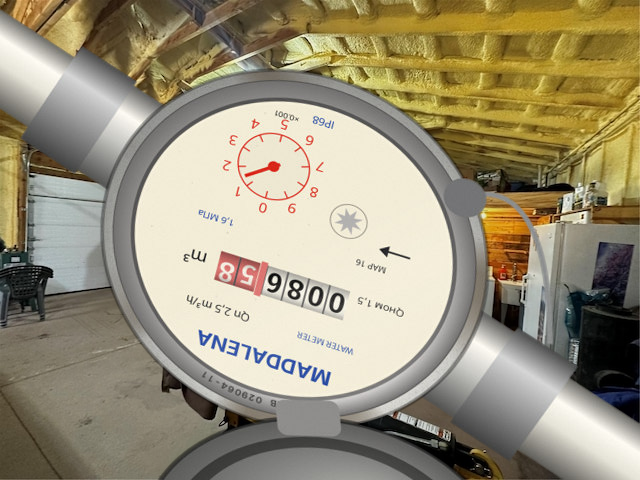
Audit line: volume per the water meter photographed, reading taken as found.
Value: 86.581 m³
